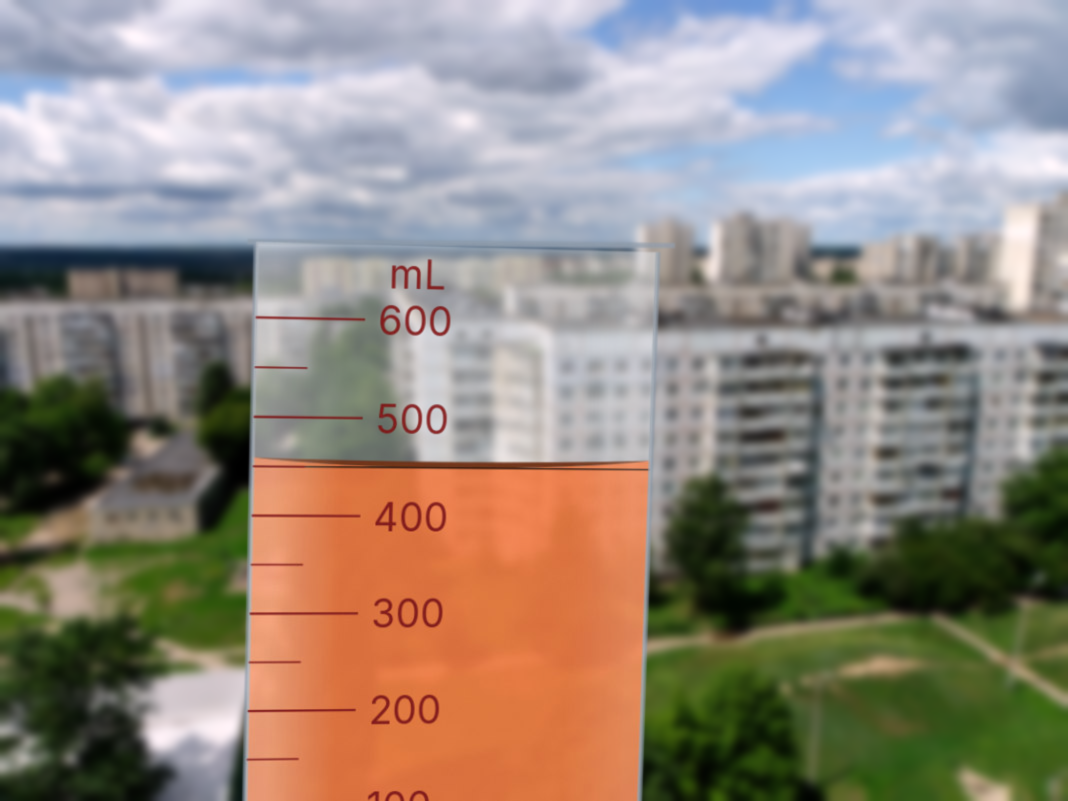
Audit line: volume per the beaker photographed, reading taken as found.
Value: 450 mL
